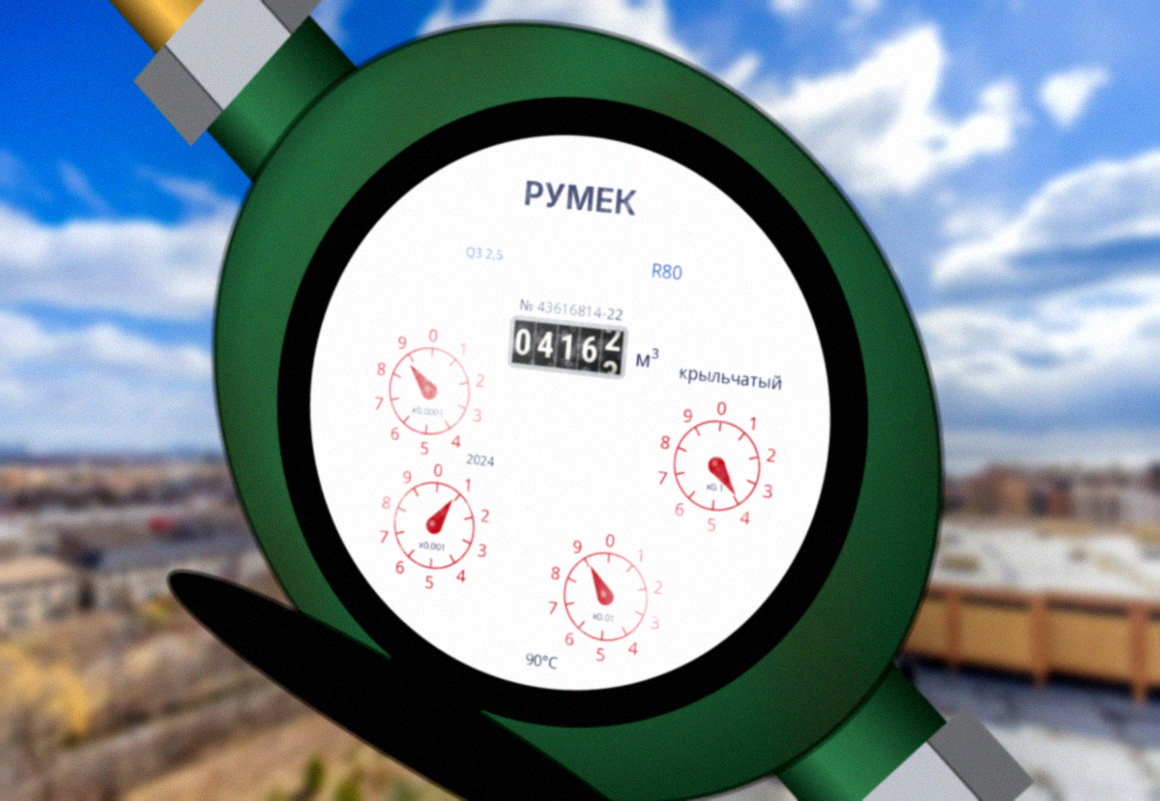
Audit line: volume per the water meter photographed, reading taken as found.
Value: 4162.3908 m³
